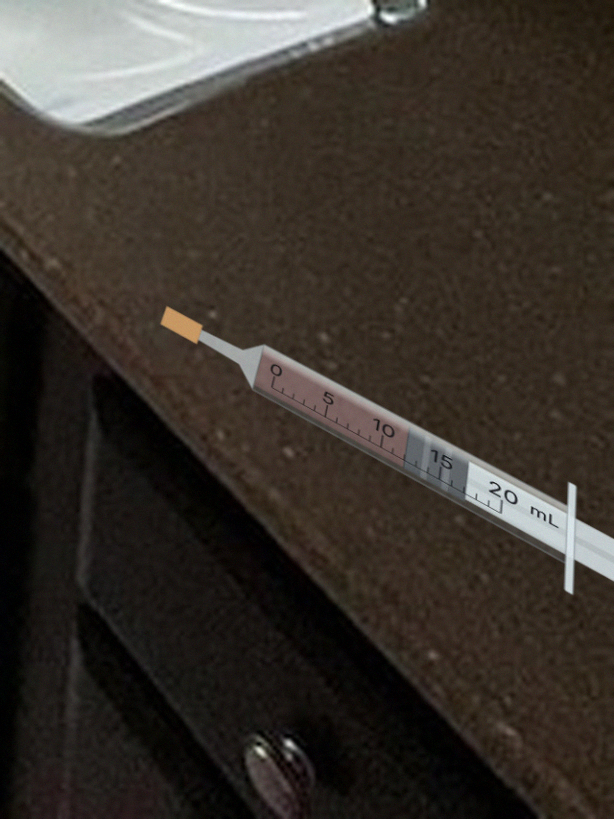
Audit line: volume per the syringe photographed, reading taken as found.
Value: 12 mL
